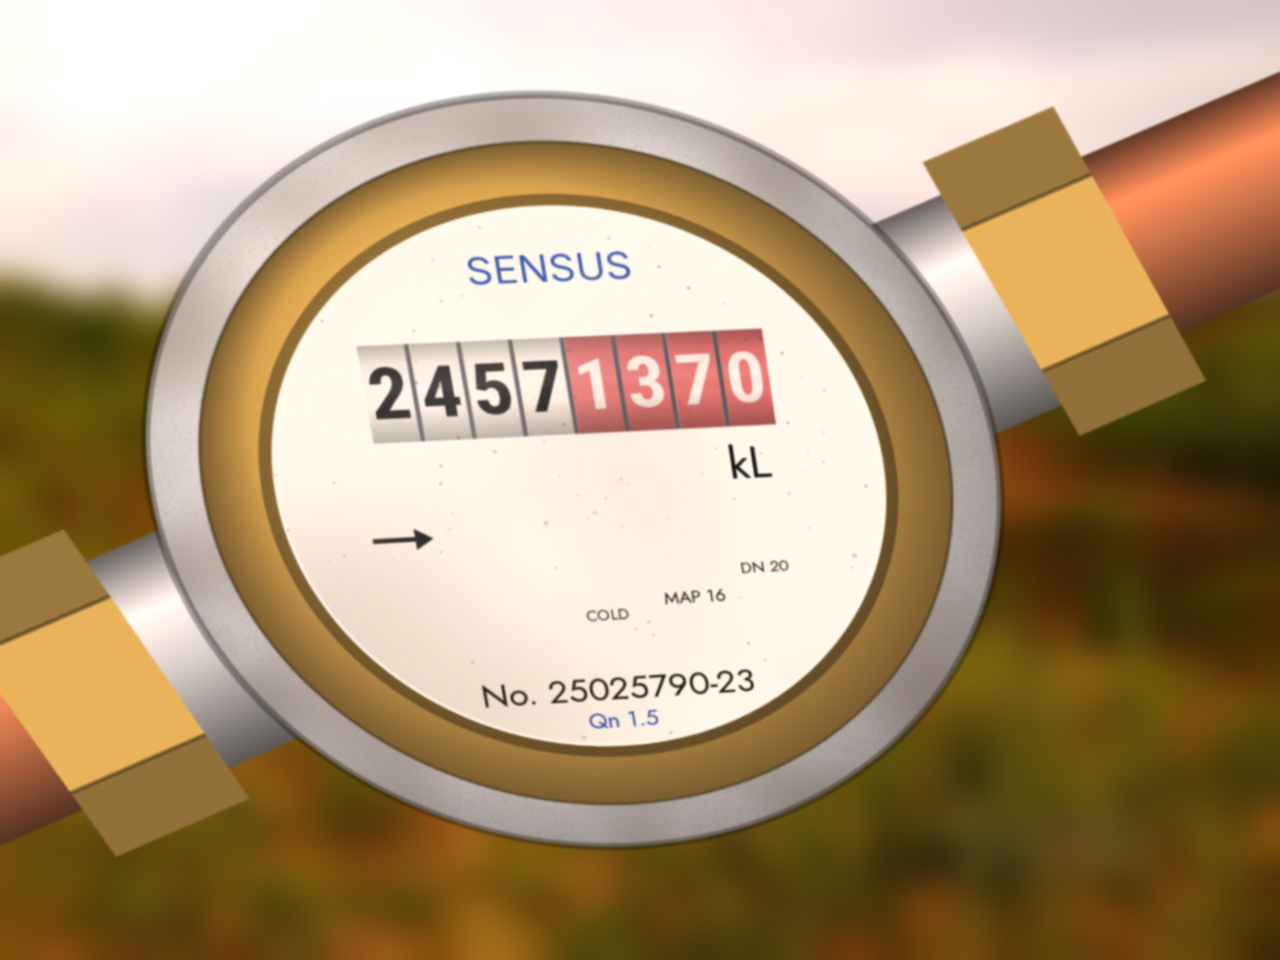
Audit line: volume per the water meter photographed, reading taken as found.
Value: 2457.1370 kL
